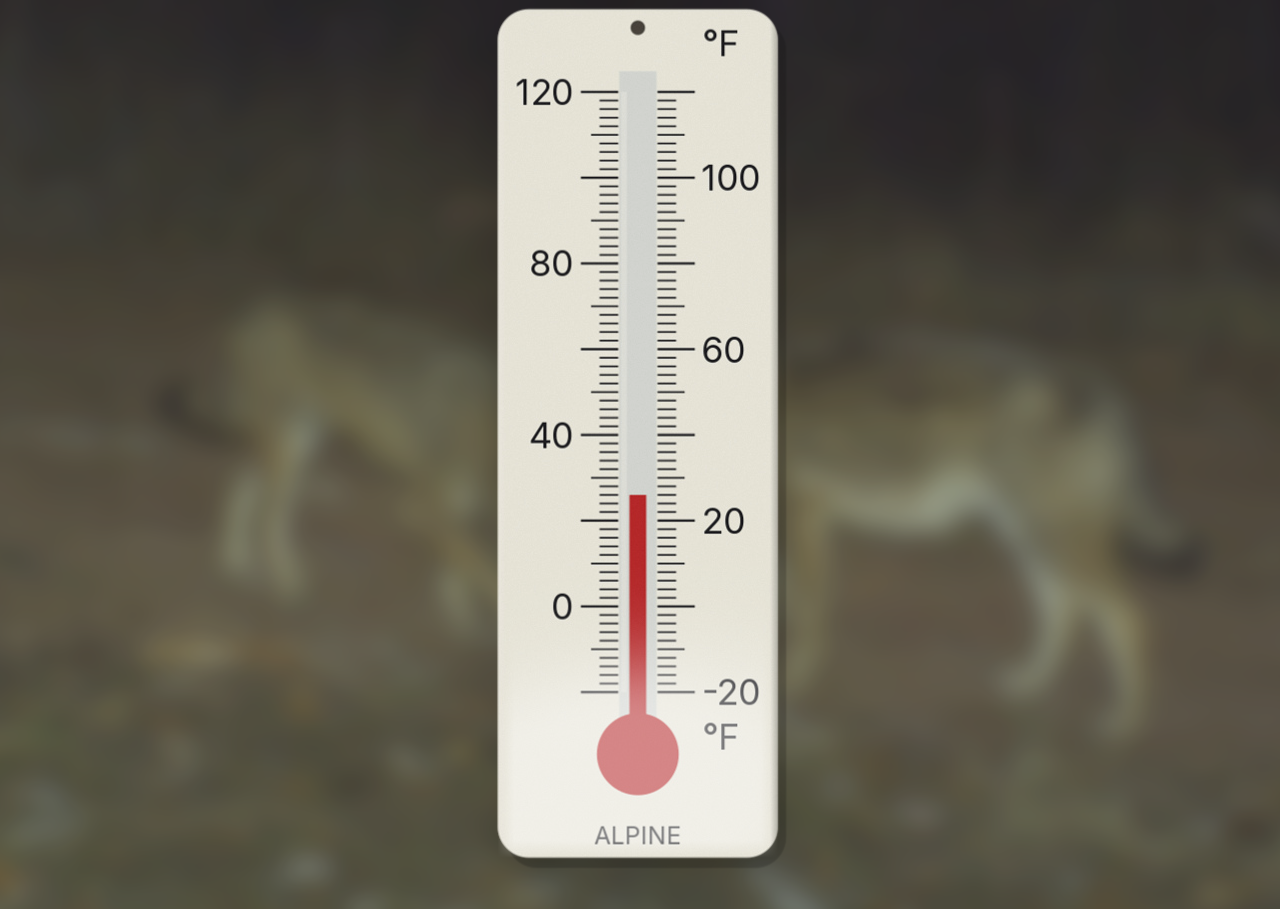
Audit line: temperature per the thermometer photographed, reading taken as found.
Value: 26 °F
